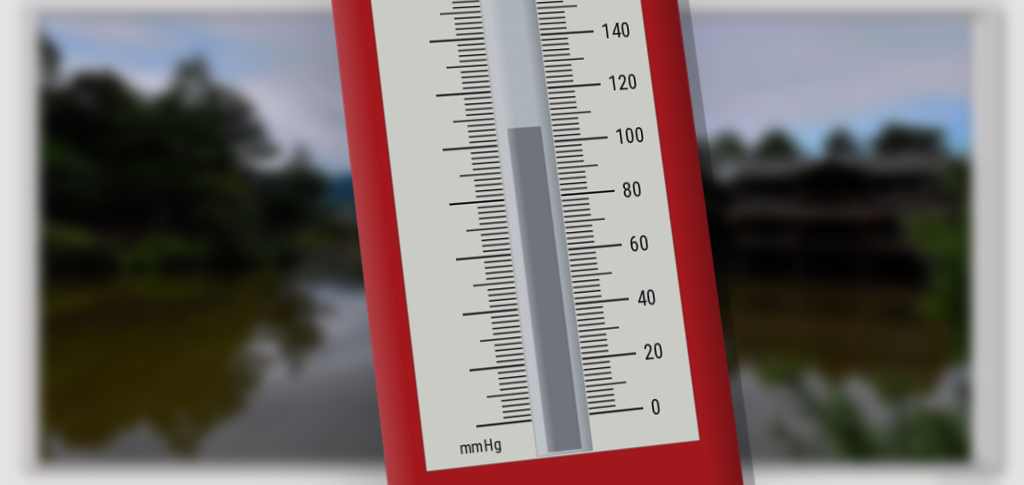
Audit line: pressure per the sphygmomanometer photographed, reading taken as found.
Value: 106 mmHg
